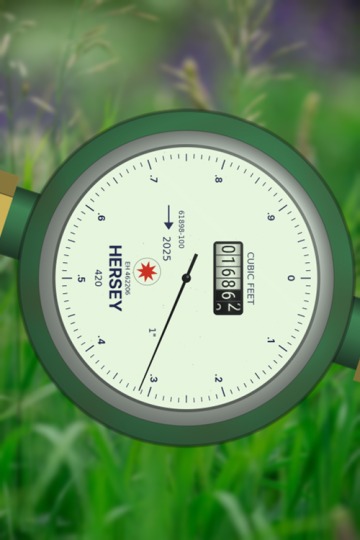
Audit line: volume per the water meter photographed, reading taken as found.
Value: 16862.31 ft³
